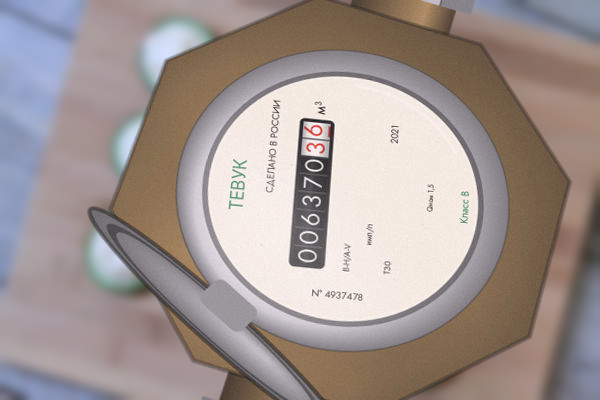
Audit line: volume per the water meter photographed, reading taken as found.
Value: 6370.36 m³
